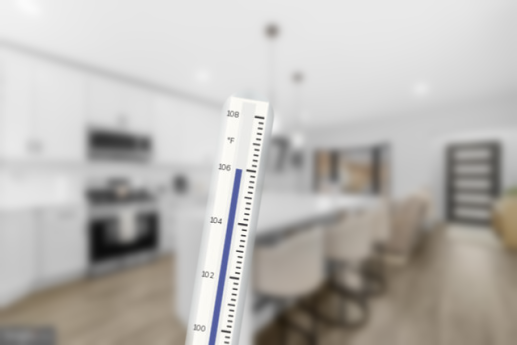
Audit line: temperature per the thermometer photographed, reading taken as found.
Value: 106 °F
